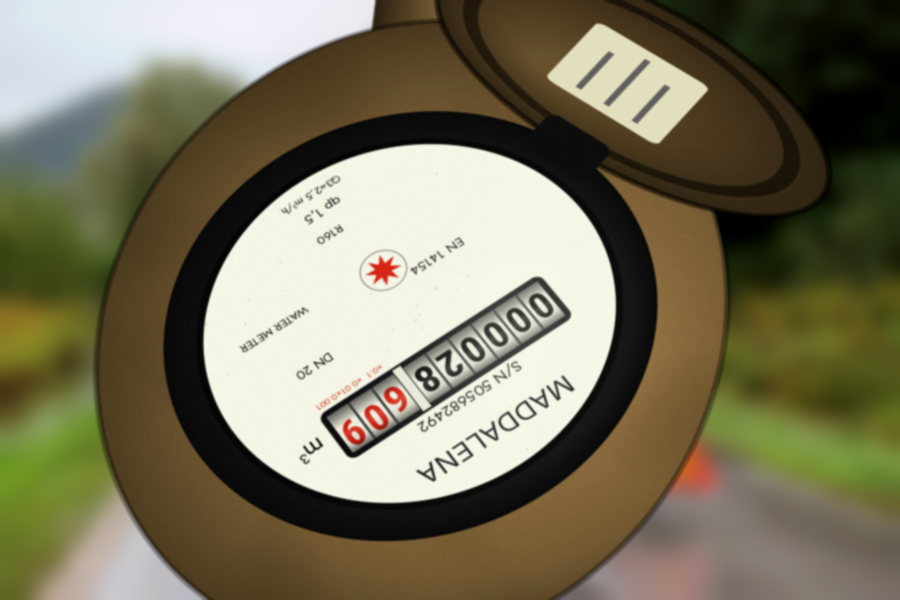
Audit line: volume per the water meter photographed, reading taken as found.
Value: 28.609 m³
